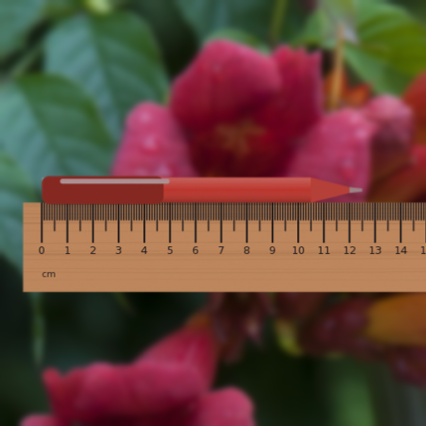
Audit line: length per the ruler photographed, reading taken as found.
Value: 12.5 cm
